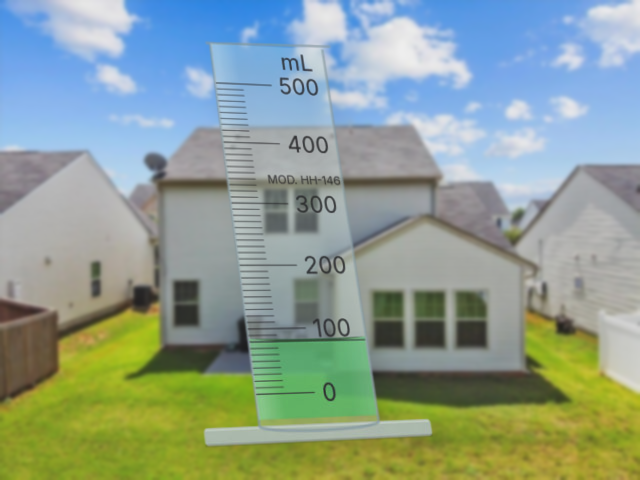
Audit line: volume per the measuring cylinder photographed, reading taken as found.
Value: 80 mL
